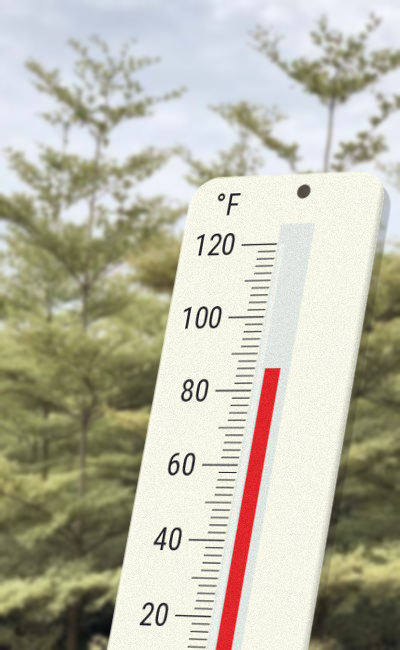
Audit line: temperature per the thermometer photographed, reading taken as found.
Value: 86 °F
